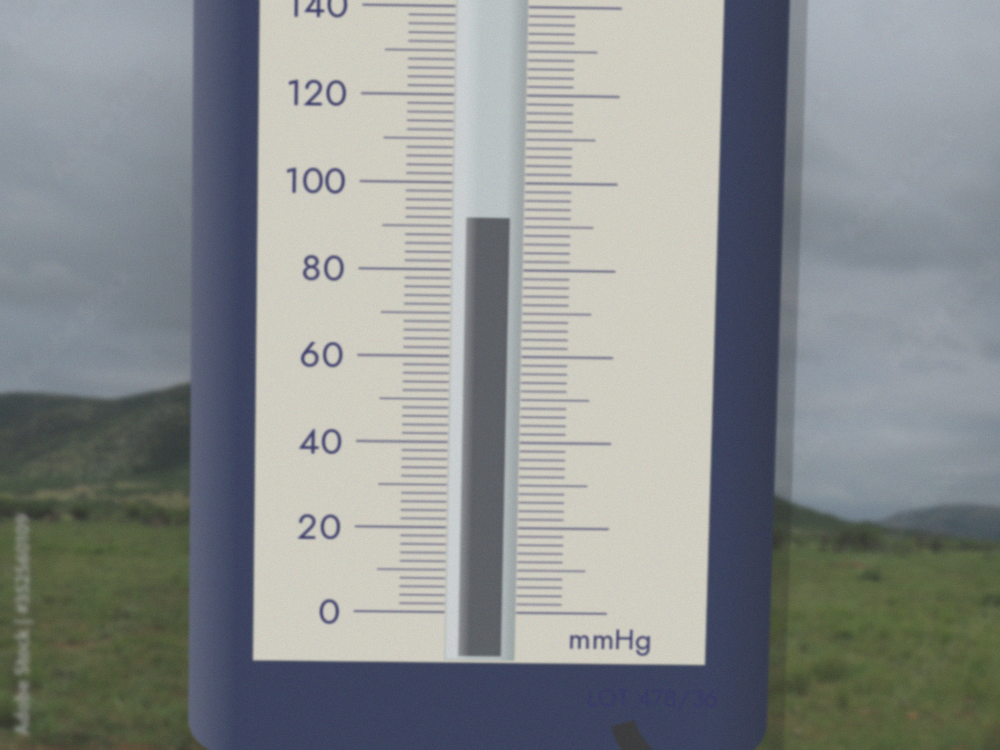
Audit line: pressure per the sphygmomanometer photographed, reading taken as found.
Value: 92 mmHg
